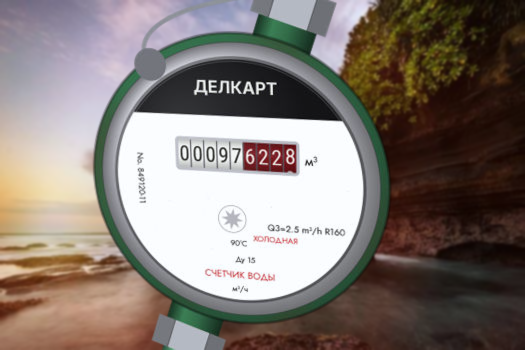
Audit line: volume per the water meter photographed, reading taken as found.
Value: 97.6228 m³
